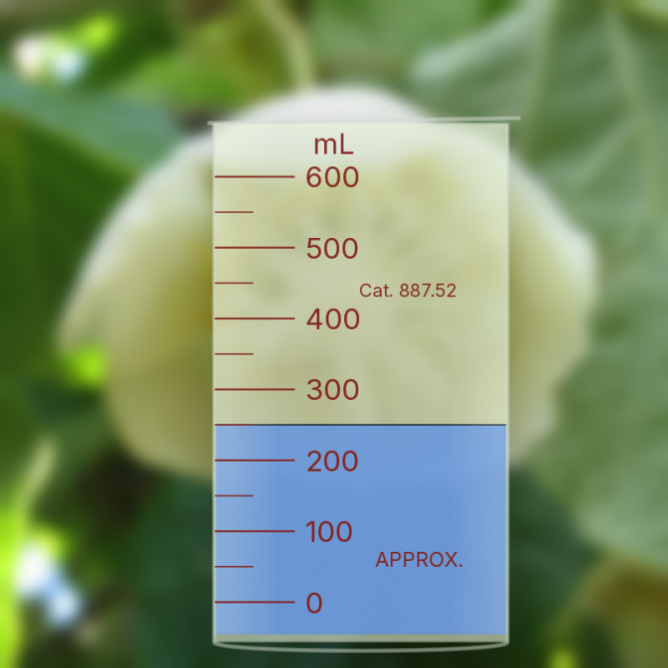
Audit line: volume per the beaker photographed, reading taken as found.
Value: 250 mL
